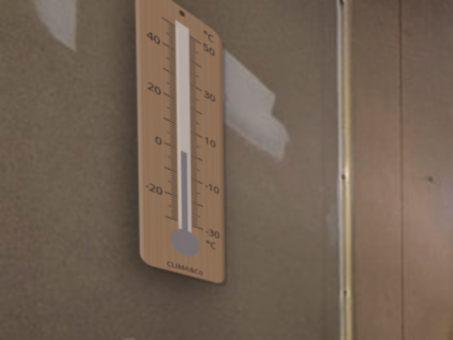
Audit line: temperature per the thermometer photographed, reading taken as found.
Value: 0 °C
